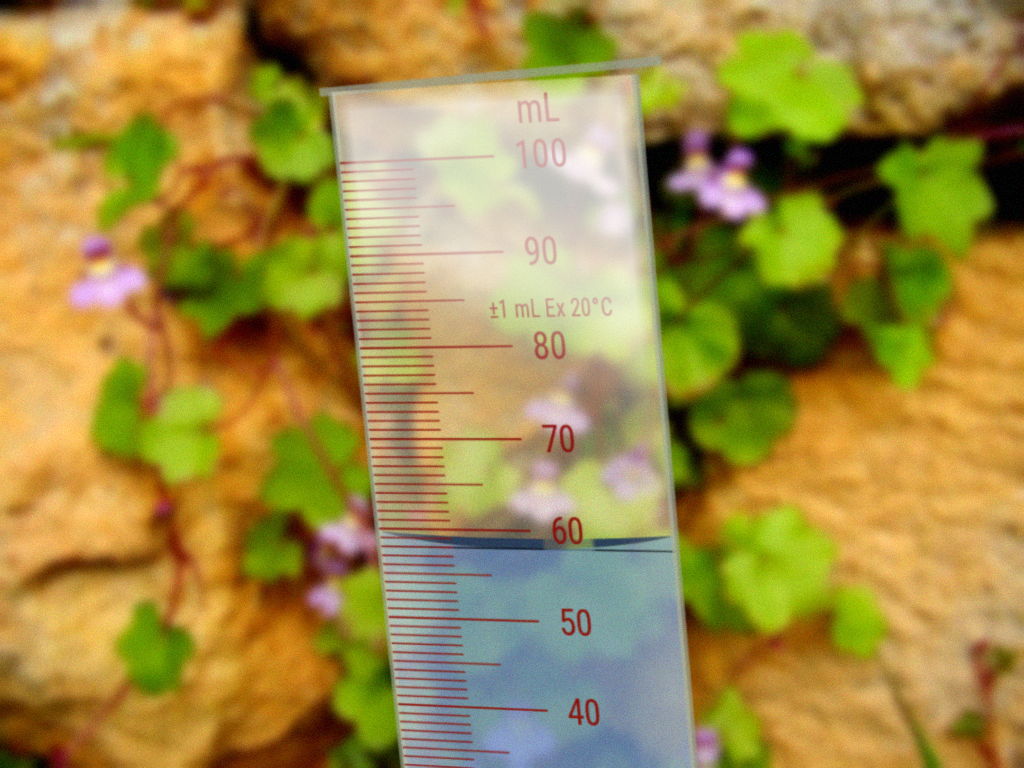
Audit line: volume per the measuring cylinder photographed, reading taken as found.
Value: 58 mL
